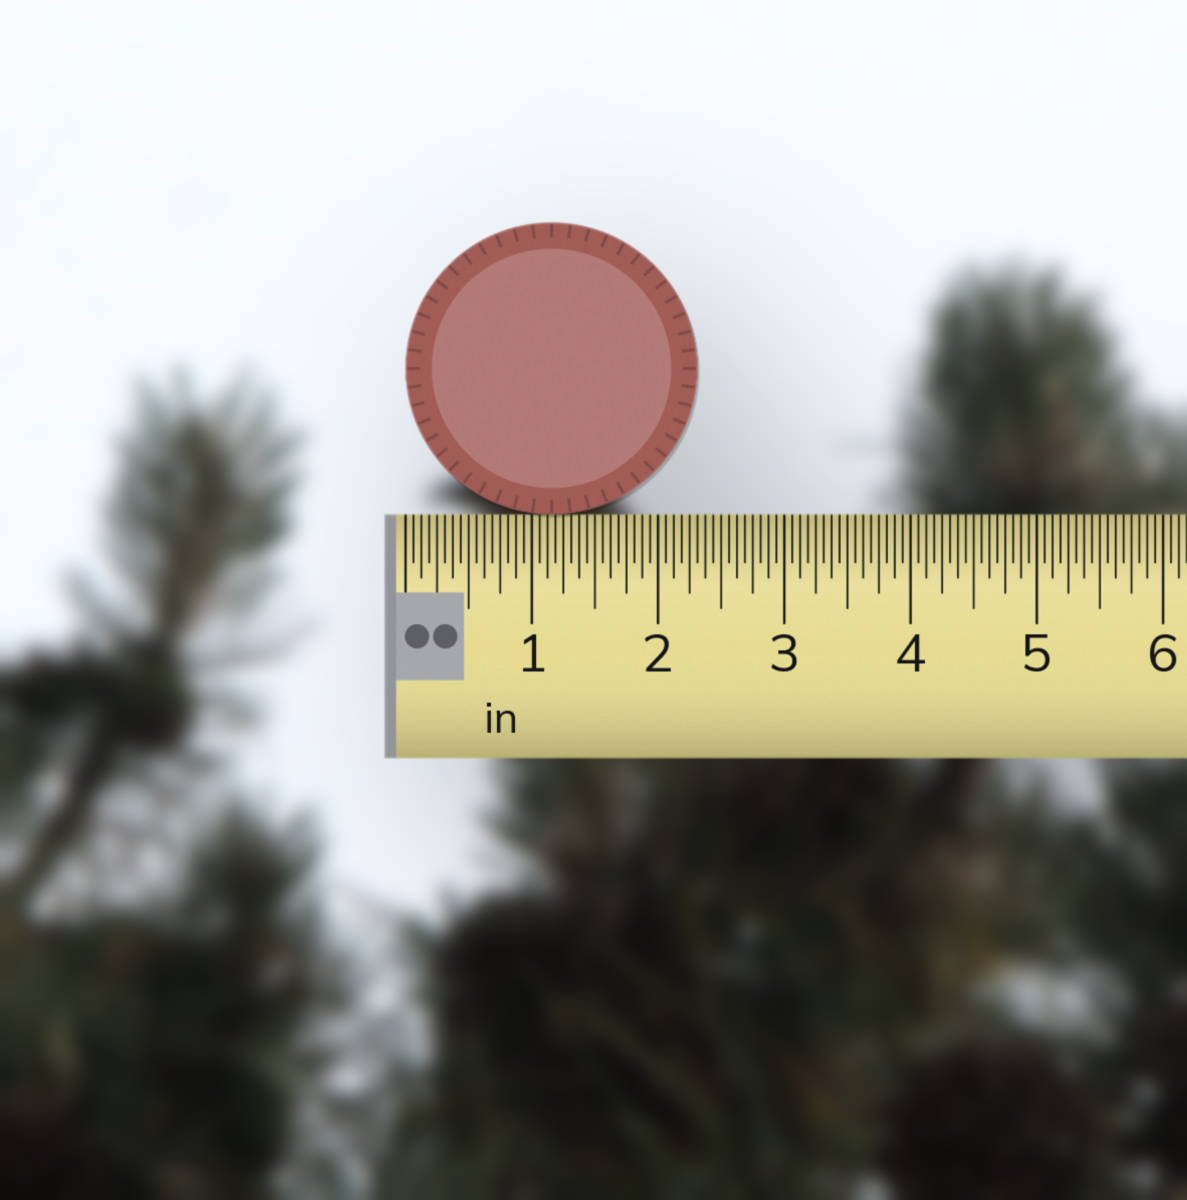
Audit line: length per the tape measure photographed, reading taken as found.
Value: 2.3125 in
